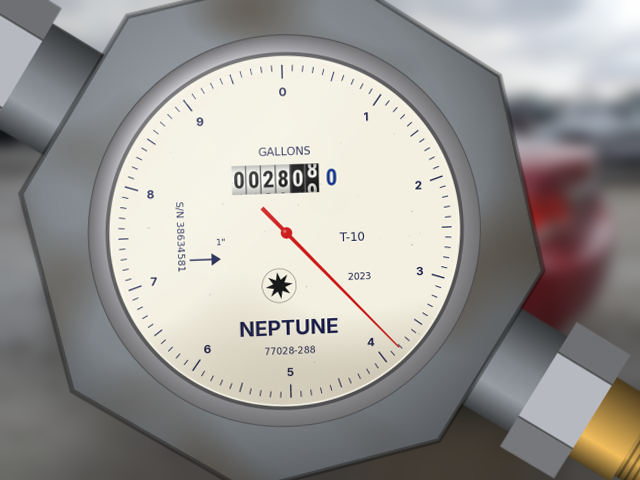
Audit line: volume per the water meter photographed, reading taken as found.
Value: 28083.8 gal
